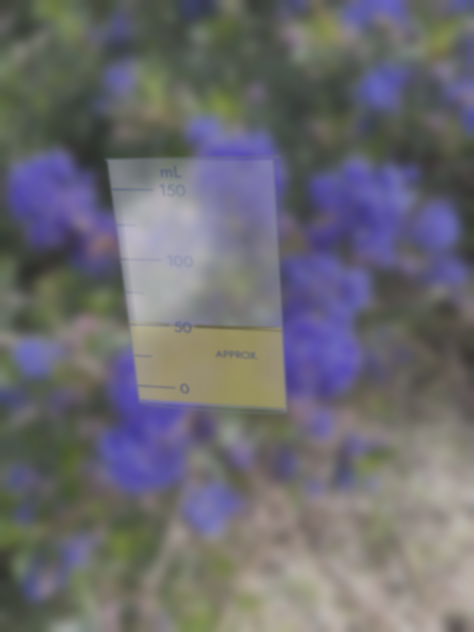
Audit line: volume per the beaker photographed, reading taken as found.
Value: 50 mL
